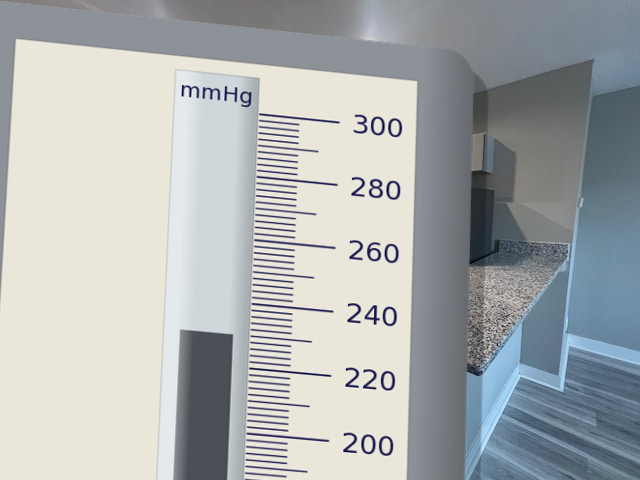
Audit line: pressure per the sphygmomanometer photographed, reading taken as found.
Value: 230 mmHg
